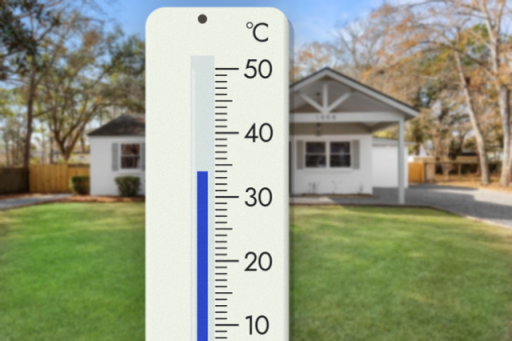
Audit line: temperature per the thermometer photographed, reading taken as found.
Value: 34 °C
